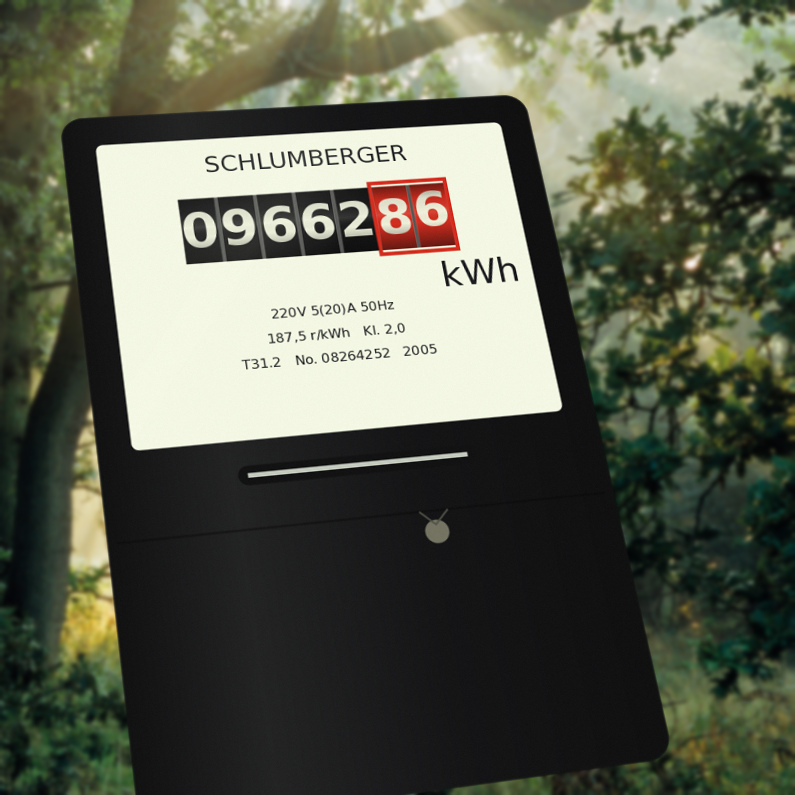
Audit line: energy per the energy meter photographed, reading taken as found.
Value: 9662.86 kWh
